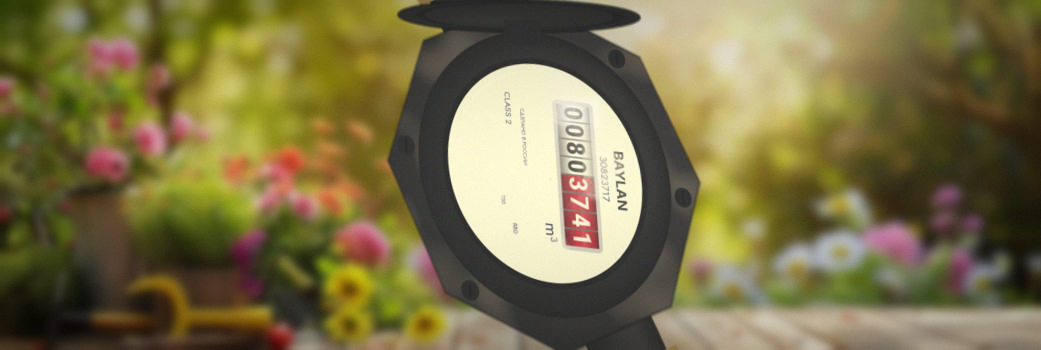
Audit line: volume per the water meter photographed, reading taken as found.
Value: 80.3741 m³
